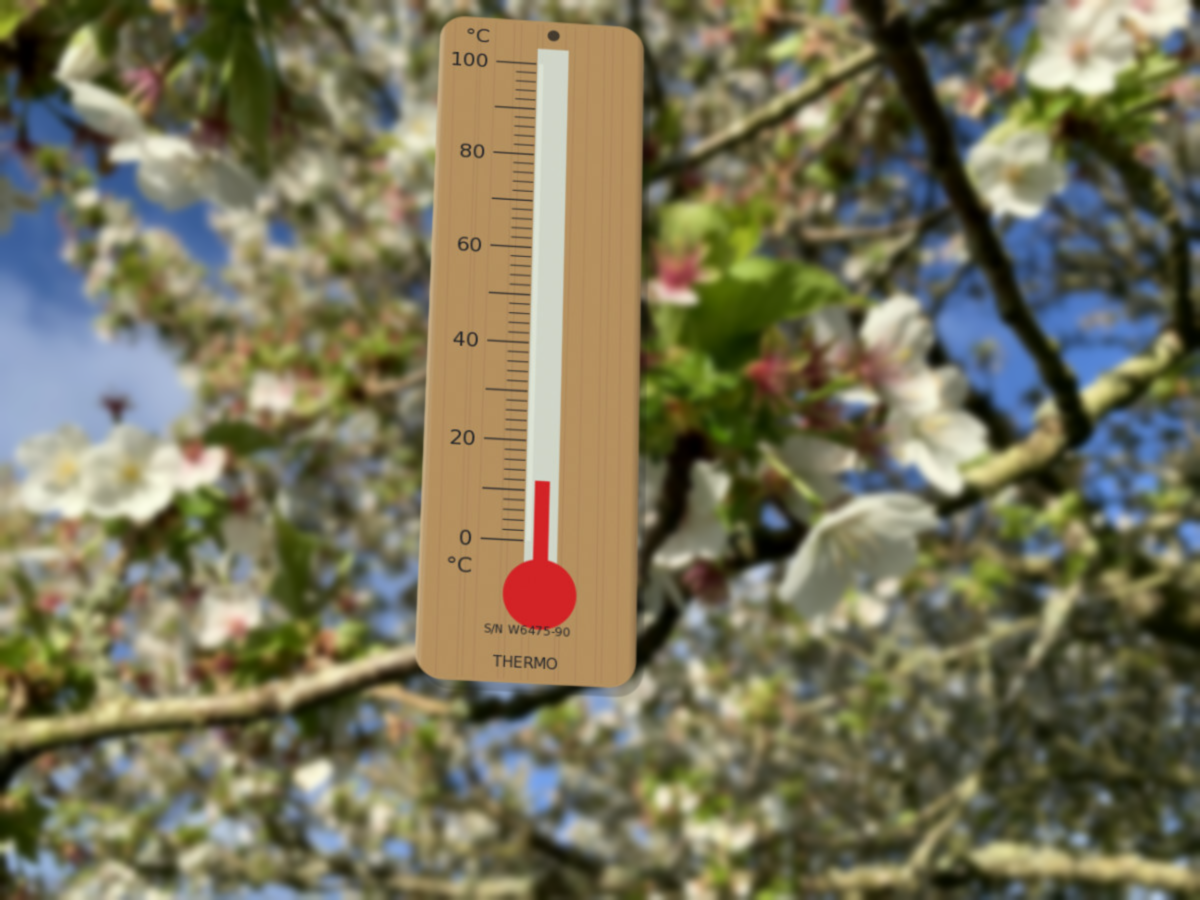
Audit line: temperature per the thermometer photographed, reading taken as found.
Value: 12 °C
